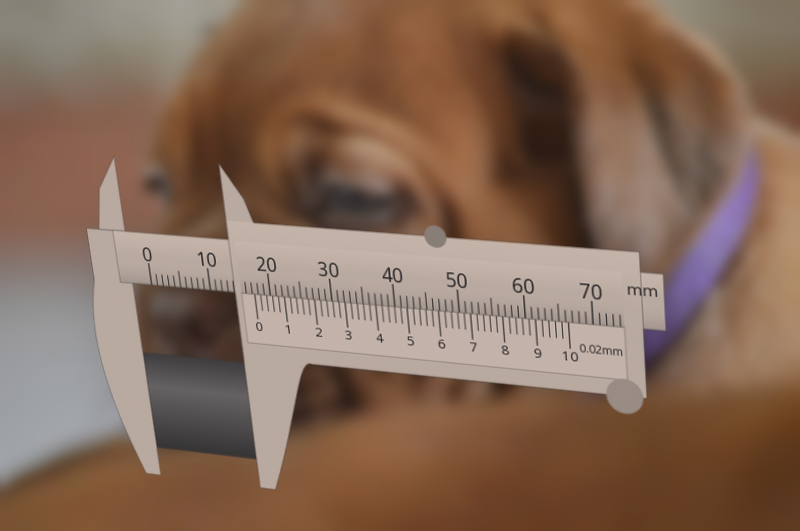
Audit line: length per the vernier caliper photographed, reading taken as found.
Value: 17.4 mm
